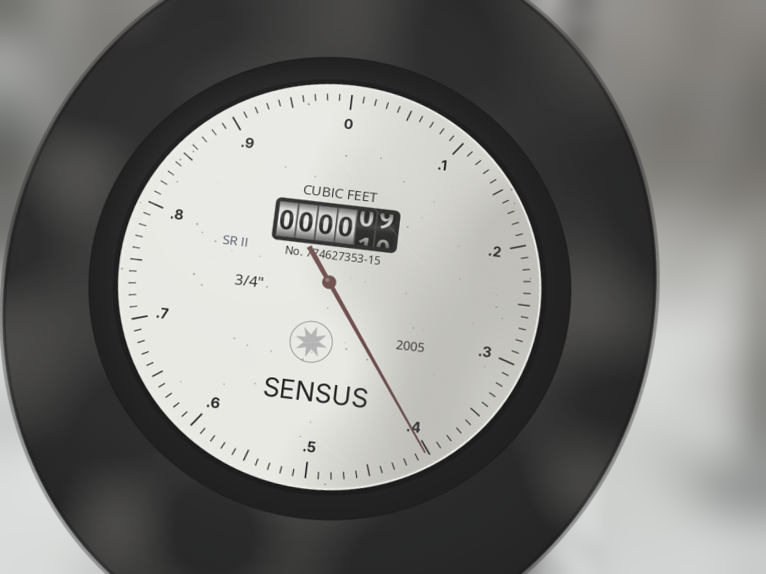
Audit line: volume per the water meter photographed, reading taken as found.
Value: 9.40 ft³
